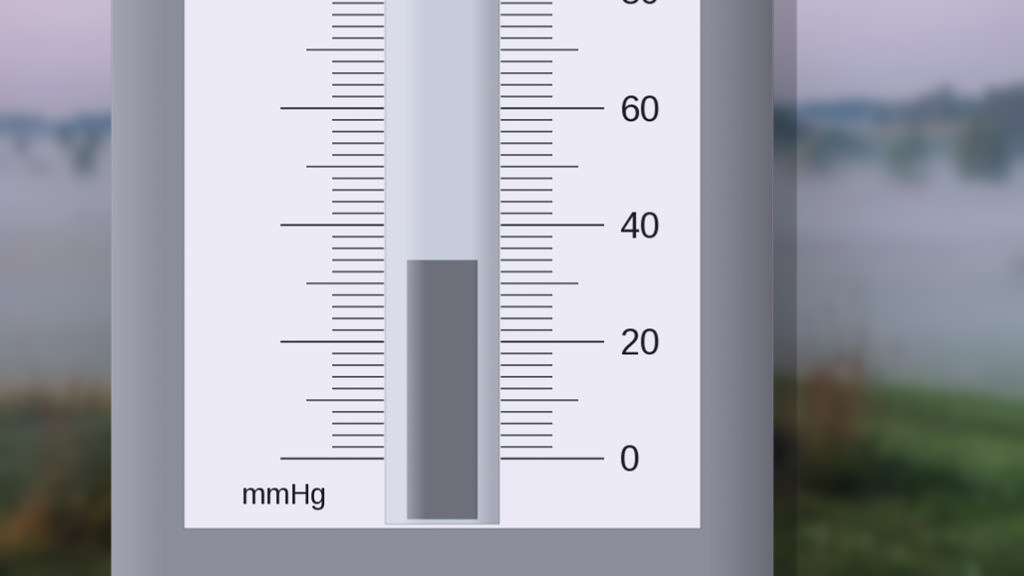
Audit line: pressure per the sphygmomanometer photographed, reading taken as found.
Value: 34 mmHg
